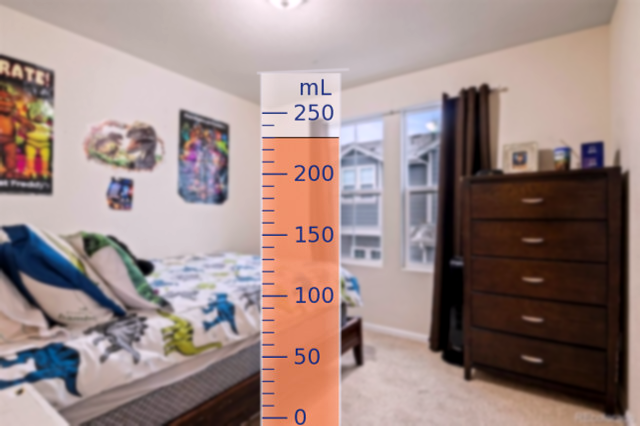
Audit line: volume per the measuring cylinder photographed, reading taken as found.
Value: 230 mL
